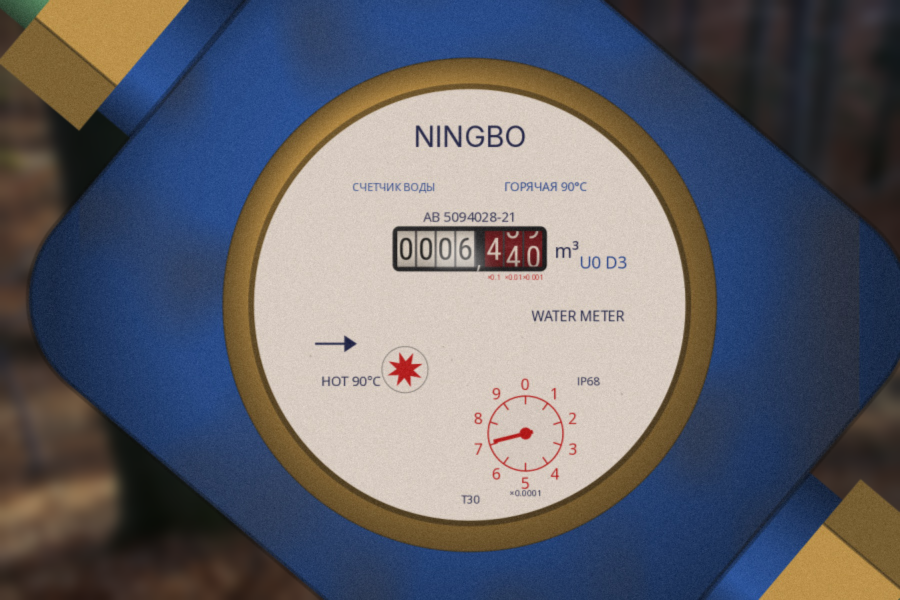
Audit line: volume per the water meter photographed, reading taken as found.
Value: 6.4397 m³
